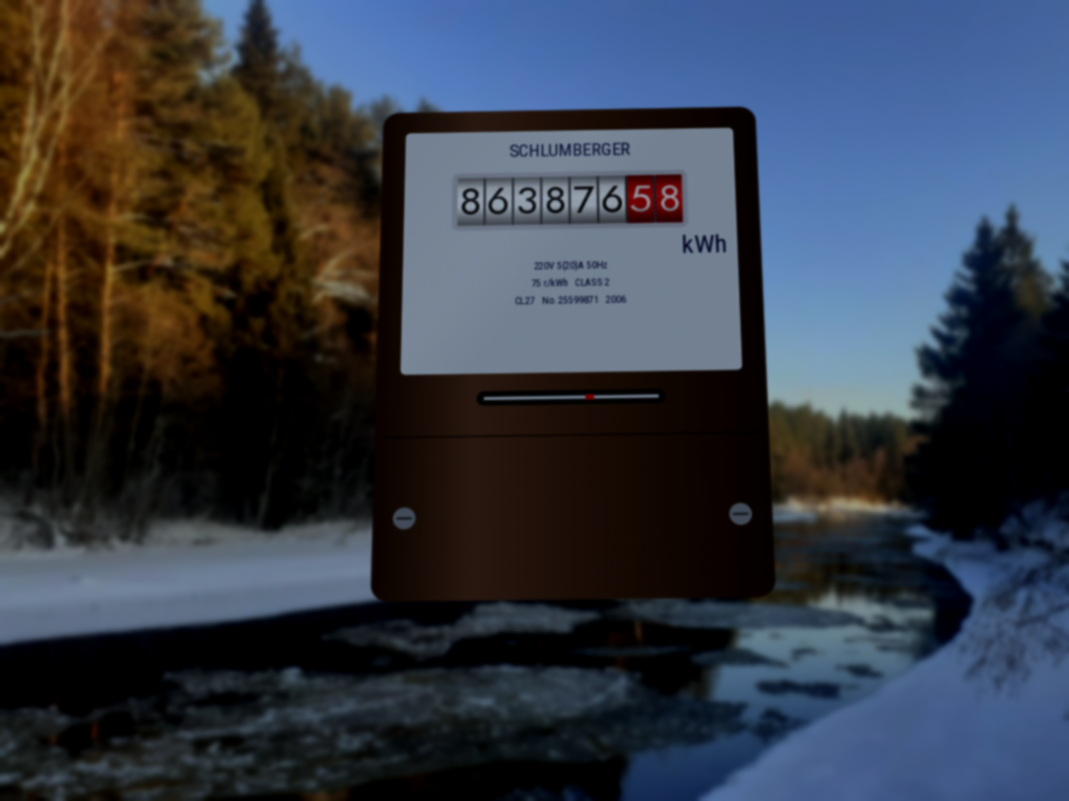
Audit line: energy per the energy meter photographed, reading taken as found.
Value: 863876.58 kWh
